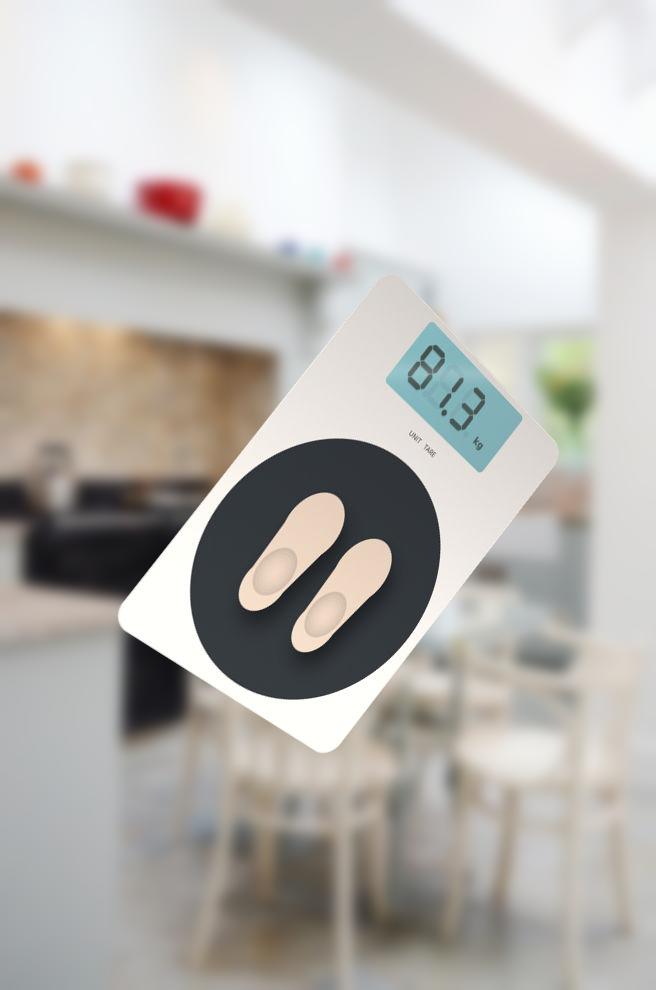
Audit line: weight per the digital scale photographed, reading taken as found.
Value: 81.3 kg
